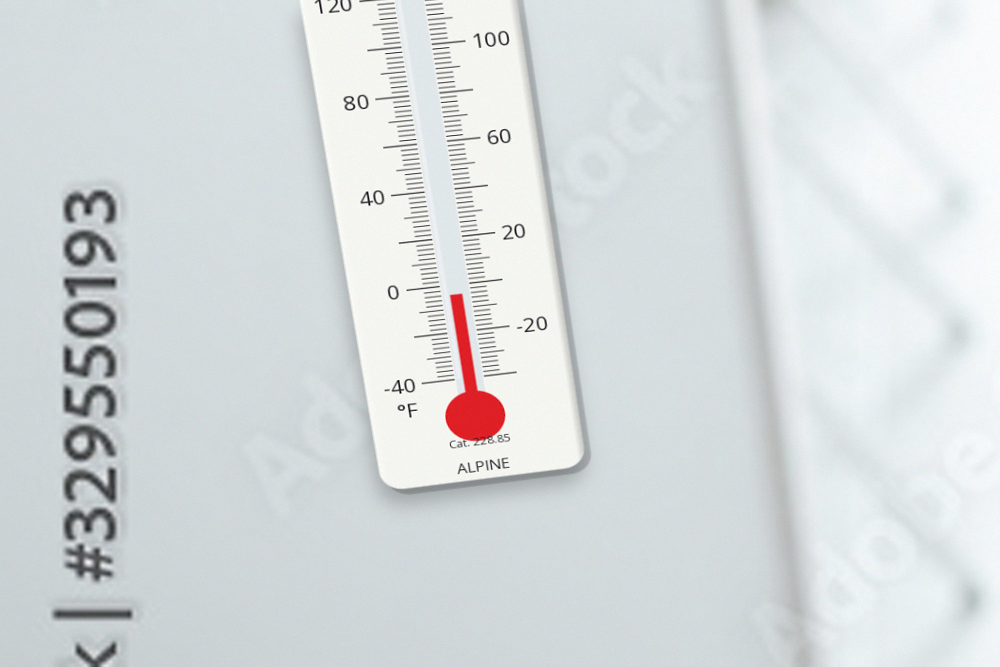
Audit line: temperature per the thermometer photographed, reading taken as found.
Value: -4 °F
